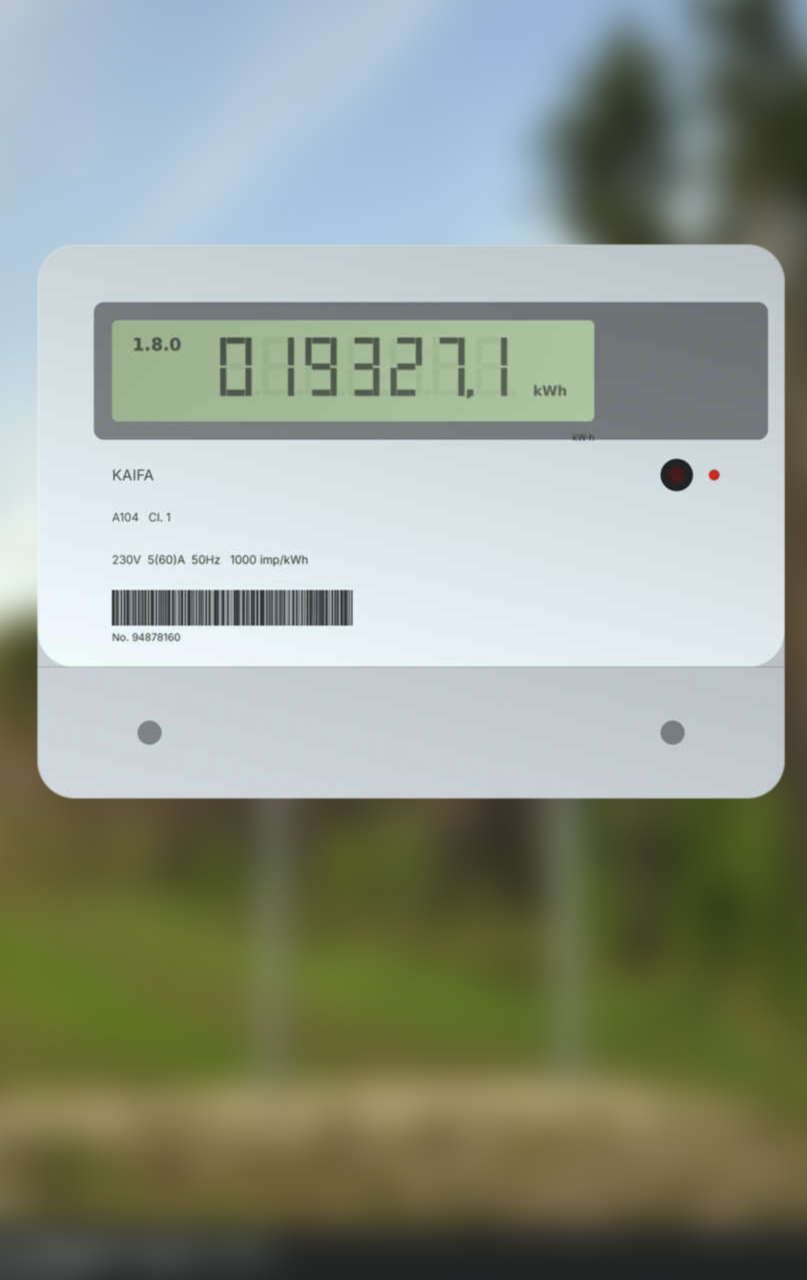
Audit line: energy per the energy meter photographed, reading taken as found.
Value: 19327.1 kWh
